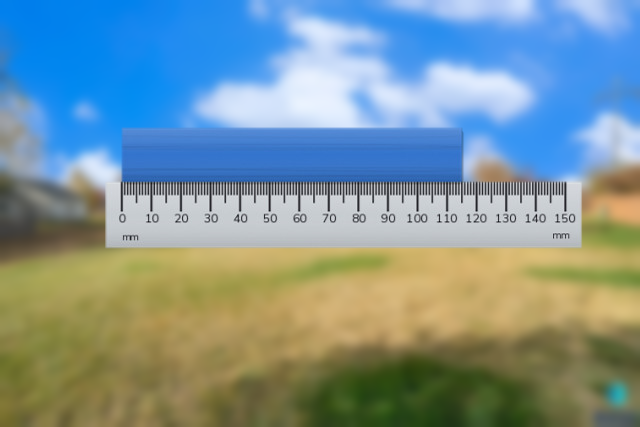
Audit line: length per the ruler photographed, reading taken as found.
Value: 115 mm
